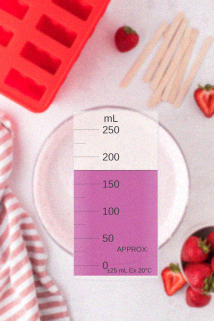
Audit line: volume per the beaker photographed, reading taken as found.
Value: 175 mL
